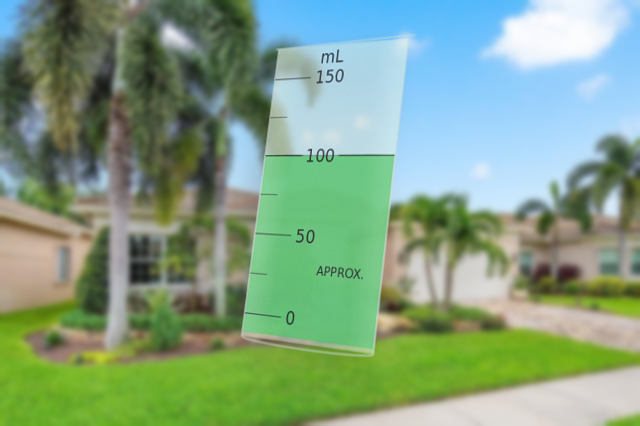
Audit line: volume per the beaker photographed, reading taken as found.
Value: 100 mL
